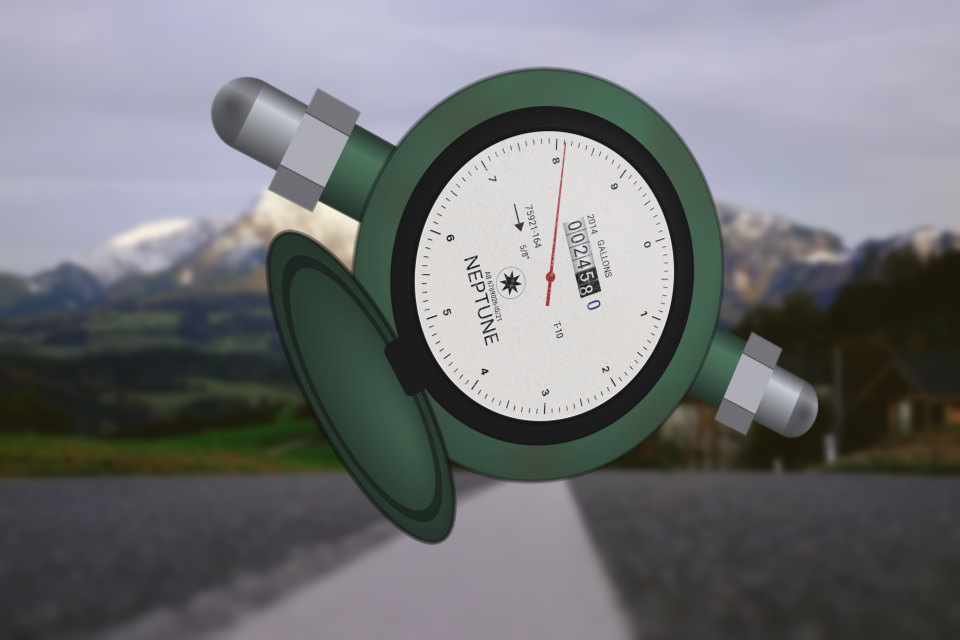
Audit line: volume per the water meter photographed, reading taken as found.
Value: 24578.1 gal
